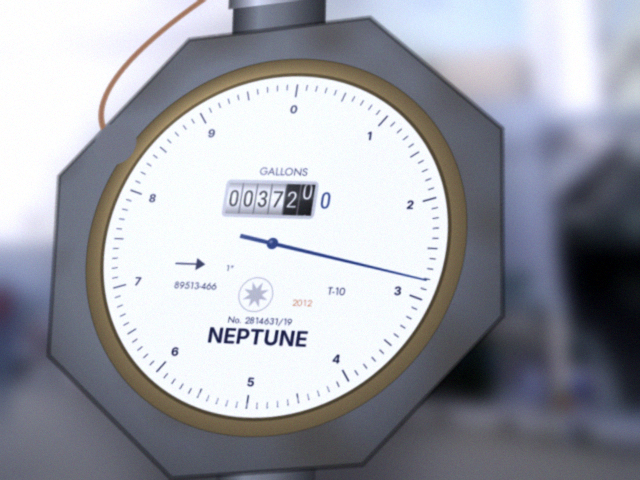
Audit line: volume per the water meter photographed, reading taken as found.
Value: 37202.8 gal
